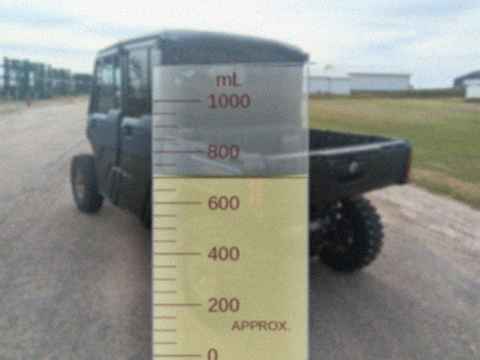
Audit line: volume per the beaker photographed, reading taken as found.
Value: 700 mL
